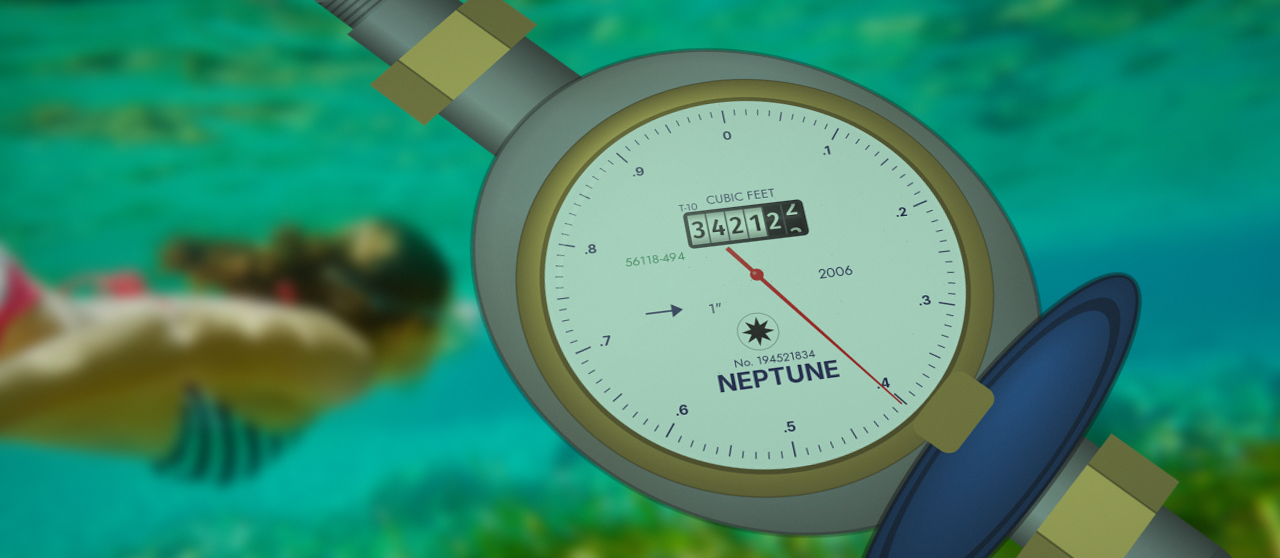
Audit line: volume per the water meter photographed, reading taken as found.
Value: 342122.40 ft³
